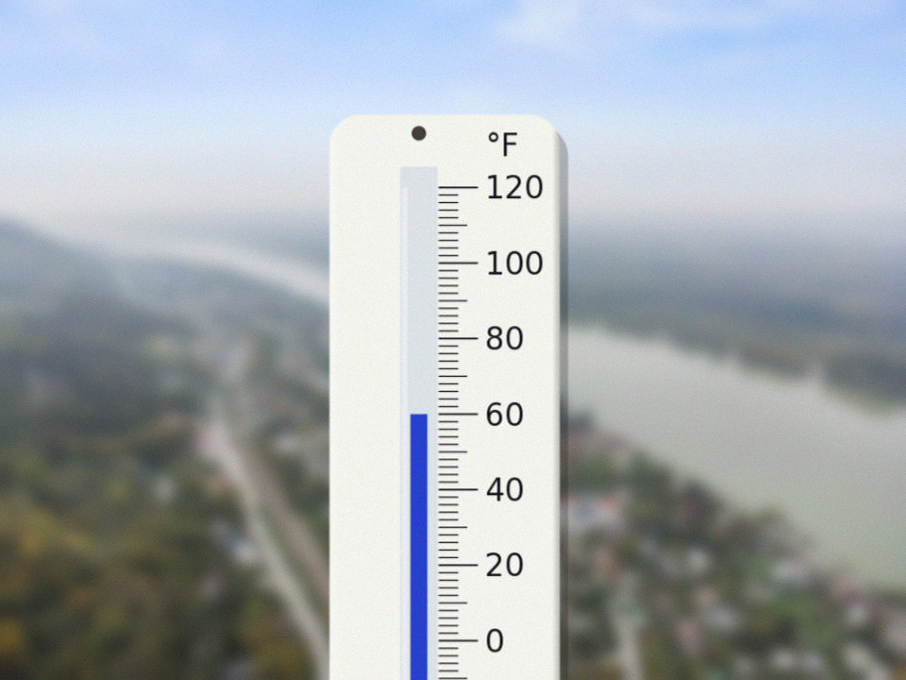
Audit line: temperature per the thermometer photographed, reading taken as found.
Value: 60 °F
